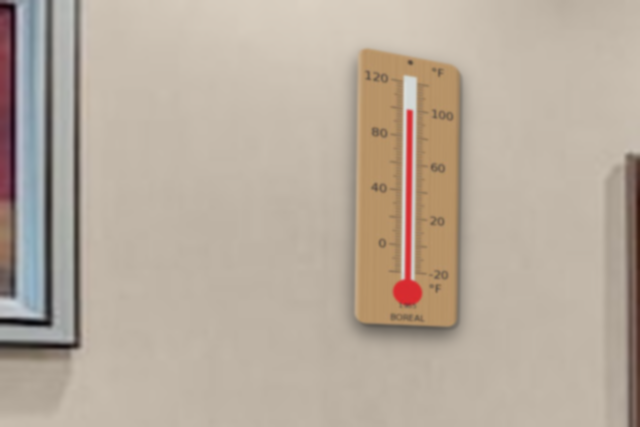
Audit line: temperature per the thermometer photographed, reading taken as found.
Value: 100 °F
